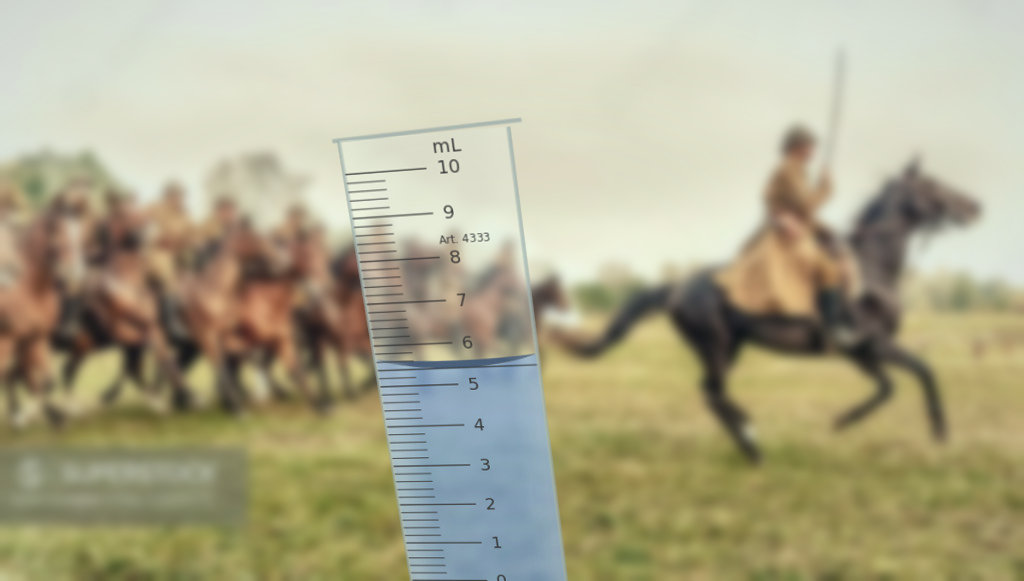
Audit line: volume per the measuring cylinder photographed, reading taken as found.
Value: 5.4 mL
